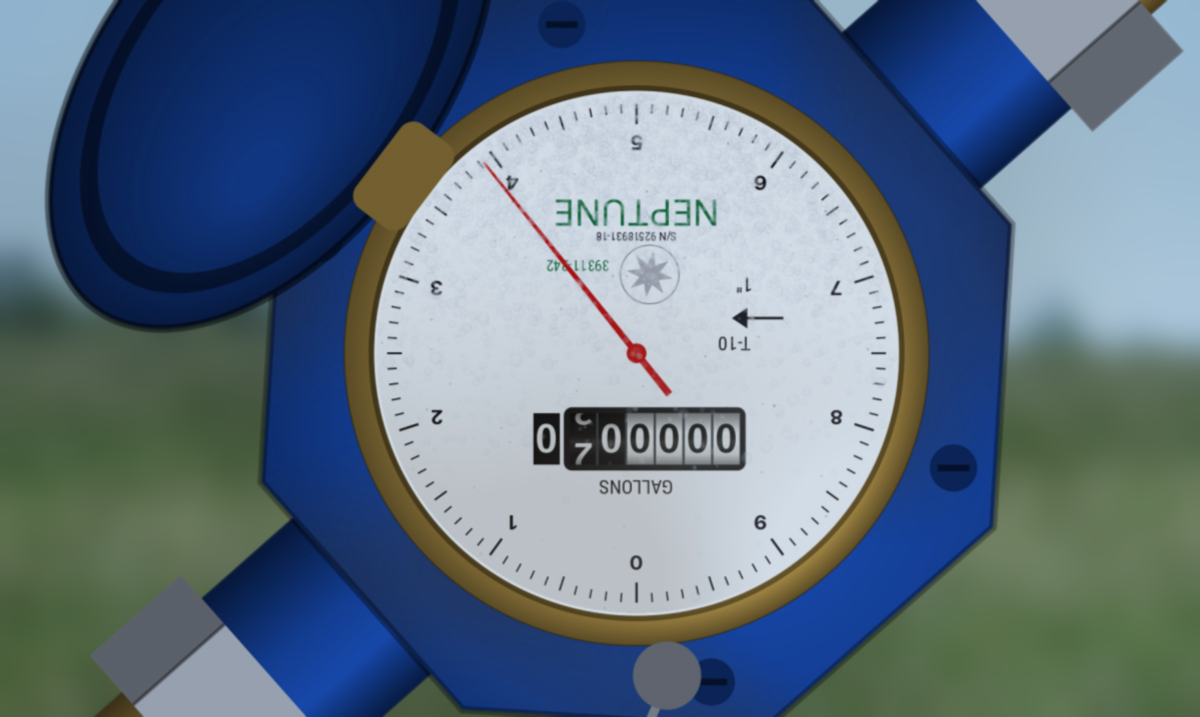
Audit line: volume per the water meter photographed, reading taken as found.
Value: 23.9 gal
